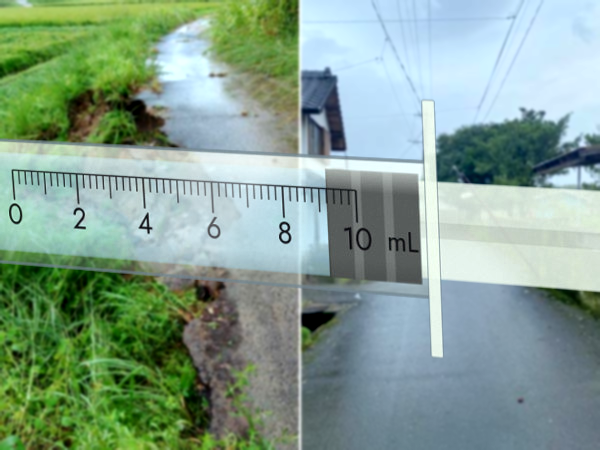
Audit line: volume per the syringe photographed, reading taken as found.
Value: 9.2 mL
